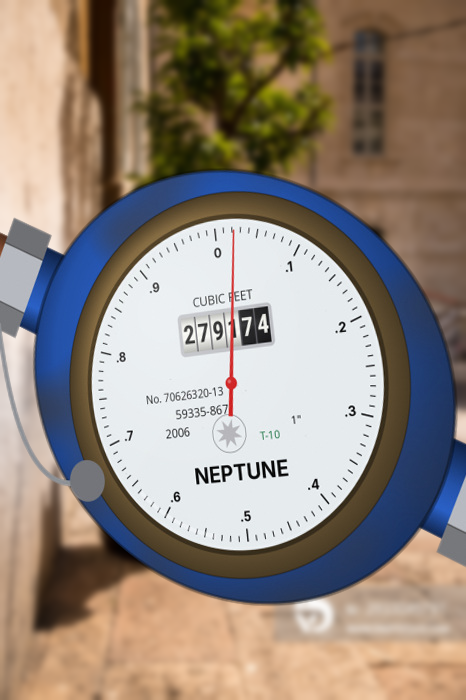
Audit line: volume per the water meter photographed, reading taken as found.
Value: 279174.02 ft³
